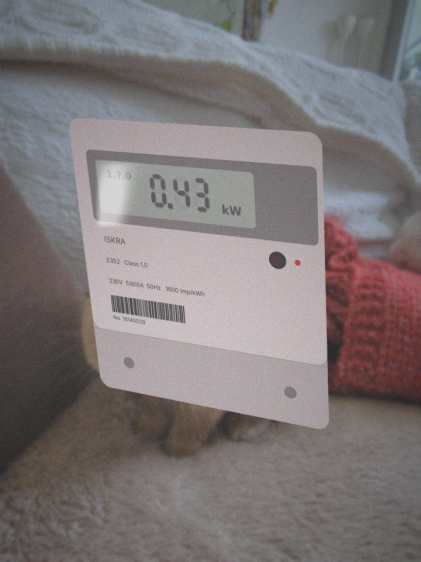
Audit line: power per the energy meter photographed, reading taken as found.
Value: 0.43 kW
